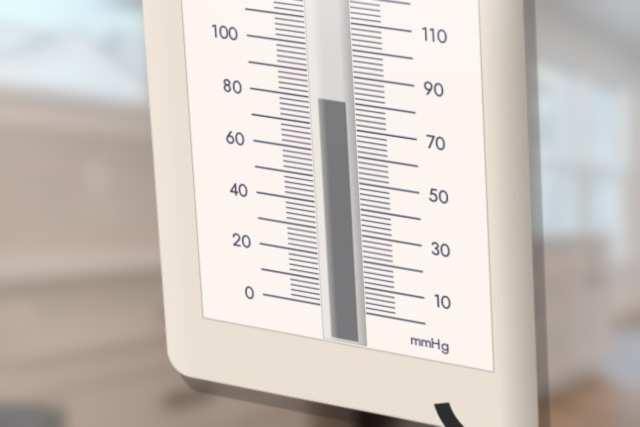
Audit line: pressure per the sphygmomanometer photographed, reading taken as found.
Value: 80 mmHg
